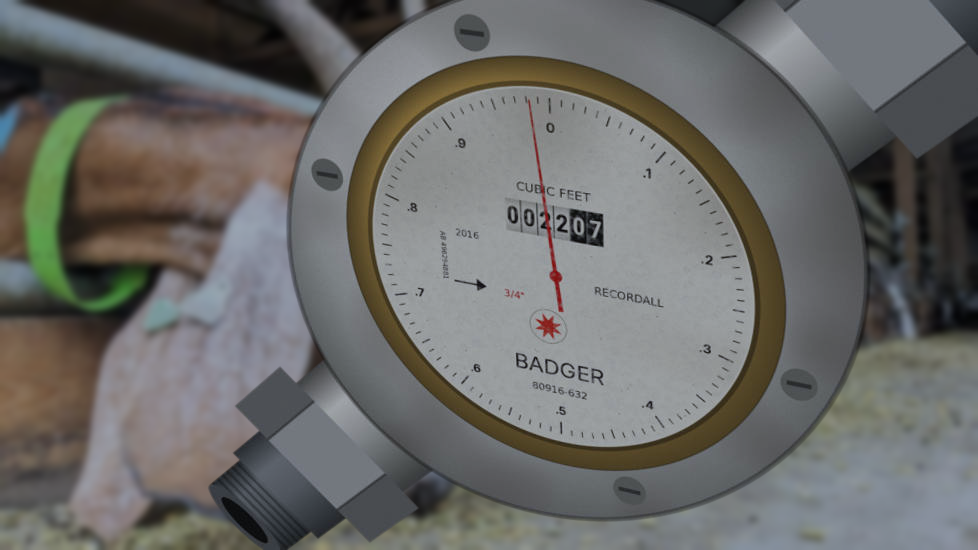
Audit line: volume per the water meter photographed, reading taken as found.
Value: 2206.98 ft³
